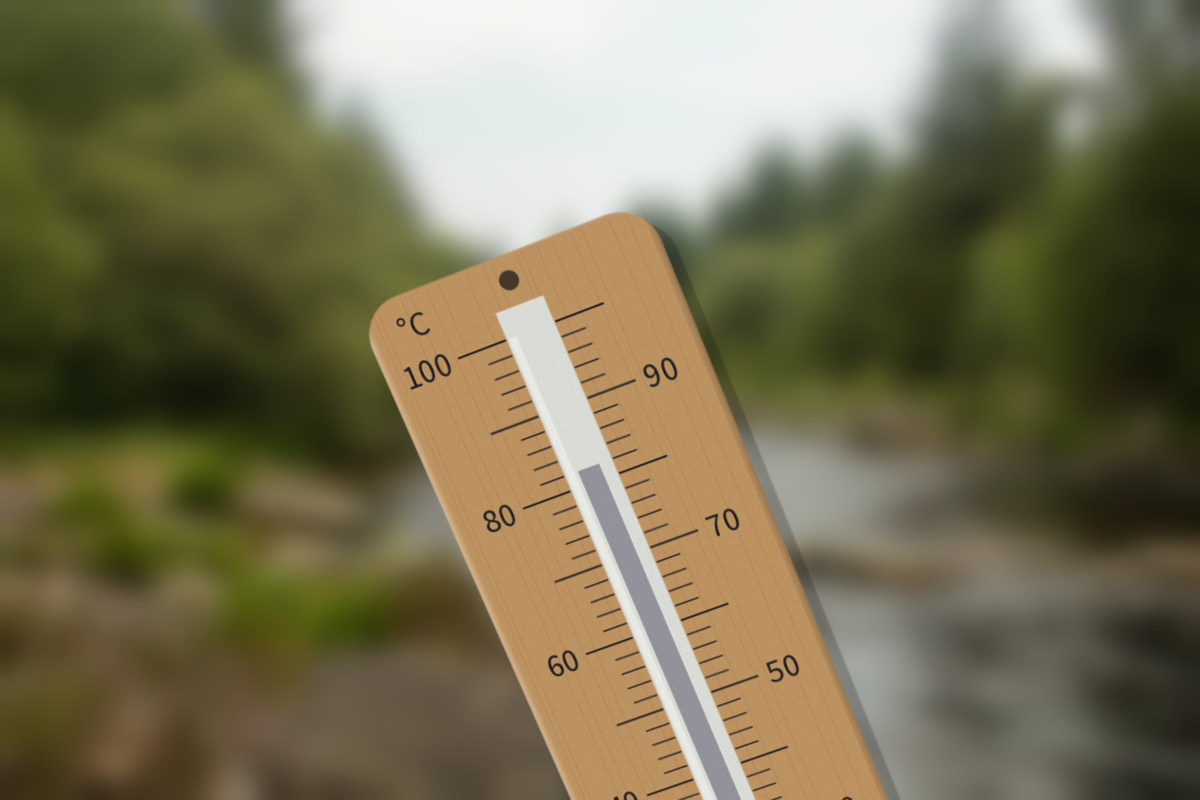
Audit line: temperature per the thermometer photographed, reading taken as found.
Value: 82 °C
